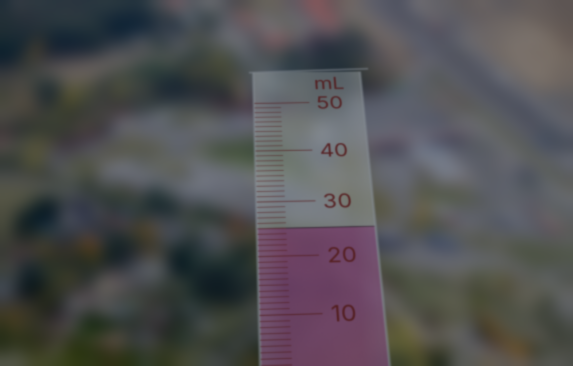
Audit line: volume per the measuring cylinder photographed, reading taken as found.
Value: 25 mL
